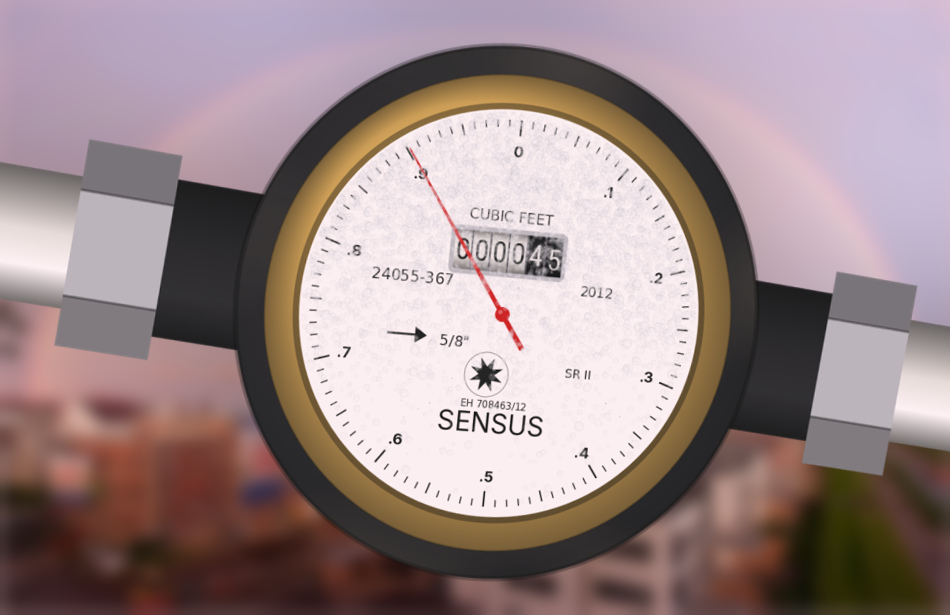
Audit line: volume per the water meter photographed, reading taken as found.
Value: 44.90 ft³
